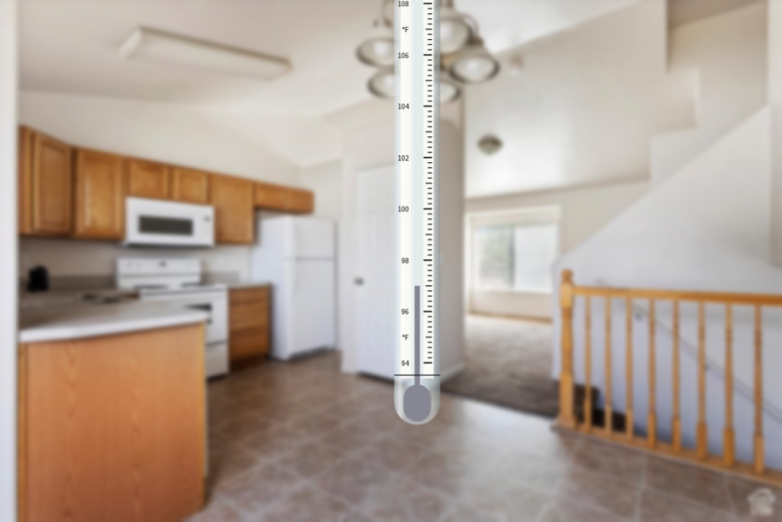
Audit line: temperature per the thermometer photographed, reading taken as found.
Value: 97 °F
